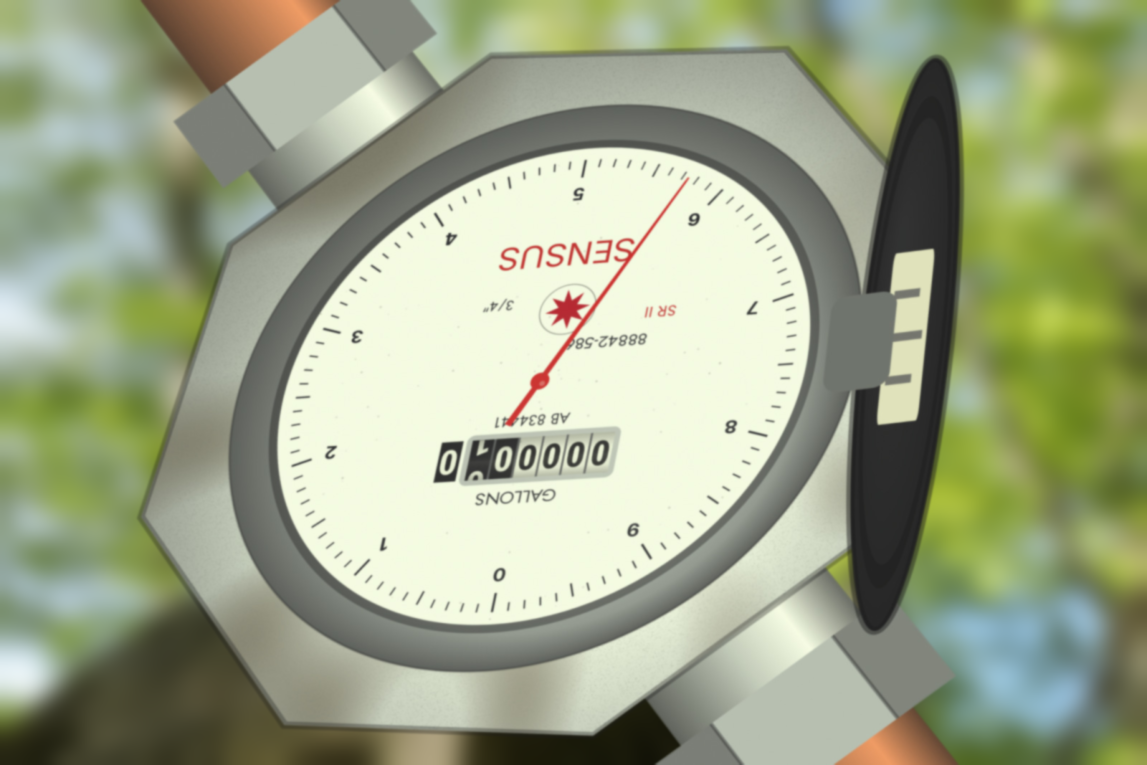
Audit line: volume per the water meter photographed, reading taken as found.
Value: 5.7 gal
